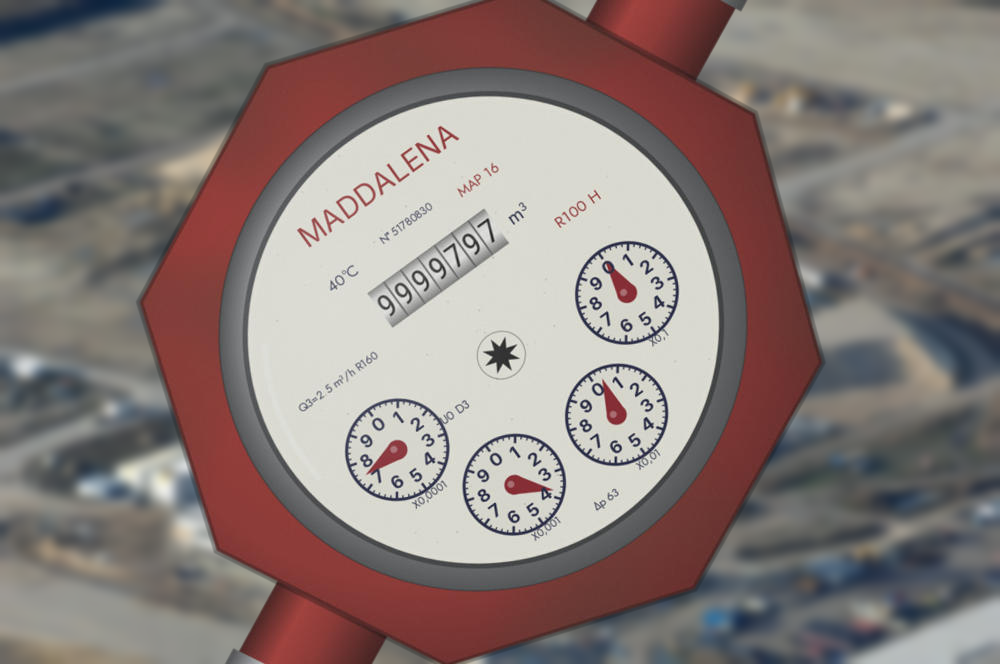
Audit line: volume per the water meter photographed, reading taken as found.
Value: 9999797.0037 m³
